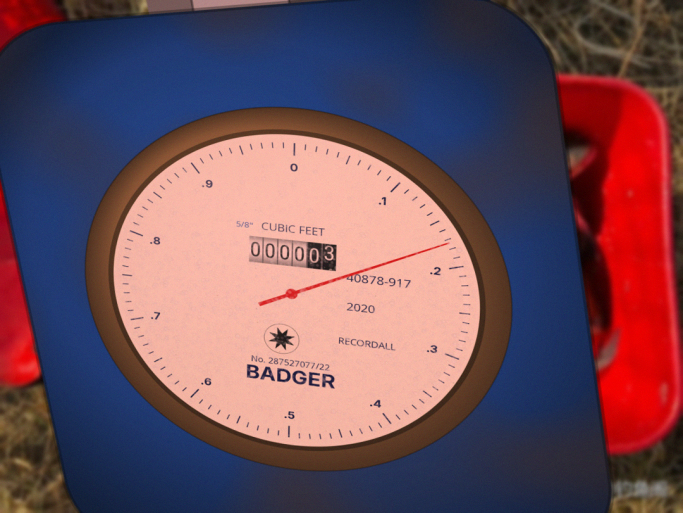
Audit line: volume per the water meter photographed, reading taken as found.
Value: 3.17 ft³
